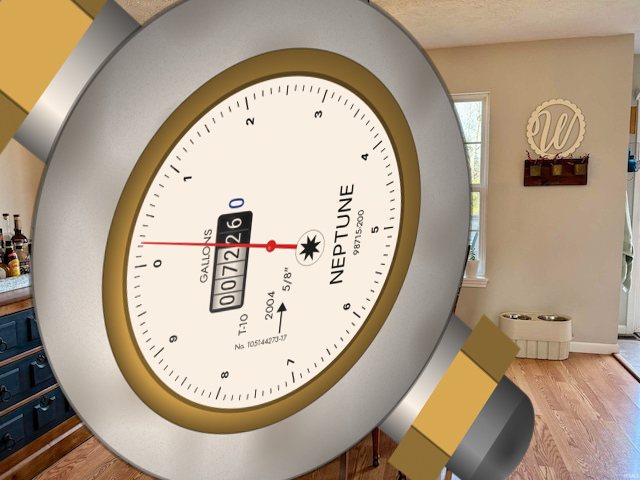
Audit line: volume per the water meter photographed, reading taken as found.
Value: 72260.2 gal
